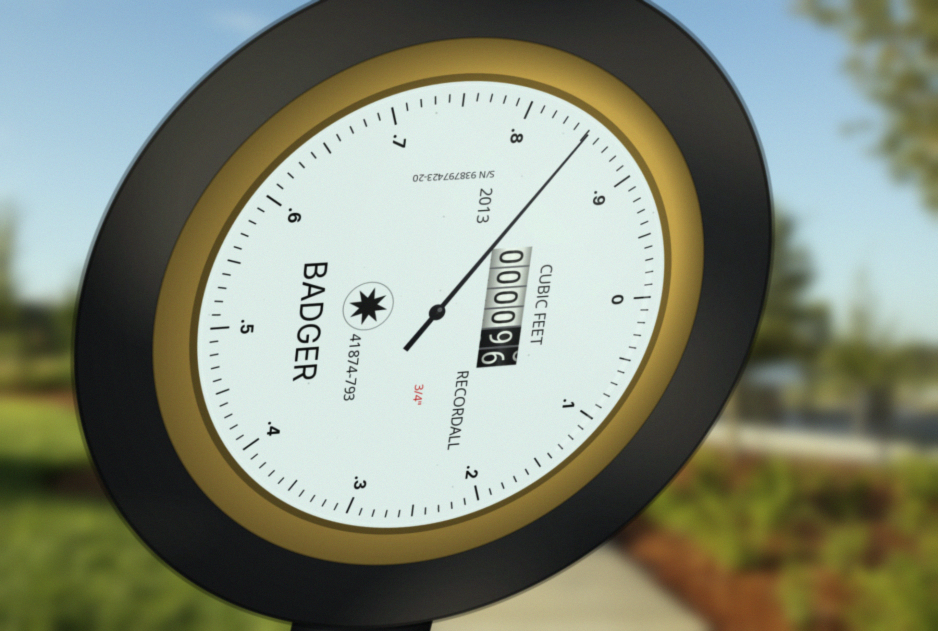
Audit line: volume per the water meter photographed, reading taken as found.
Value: 95.85 ft³
